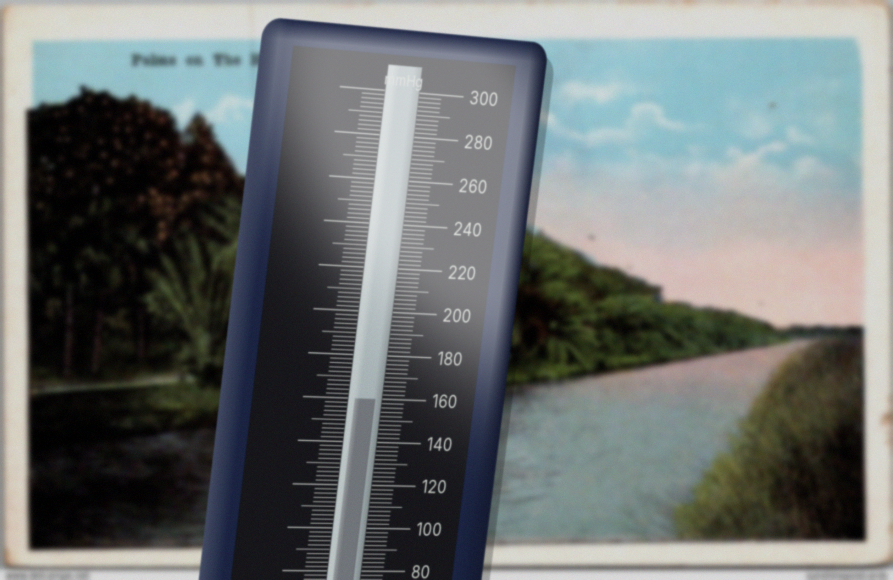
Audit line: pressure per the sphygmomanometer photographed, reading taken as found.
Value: 160 mmHg
